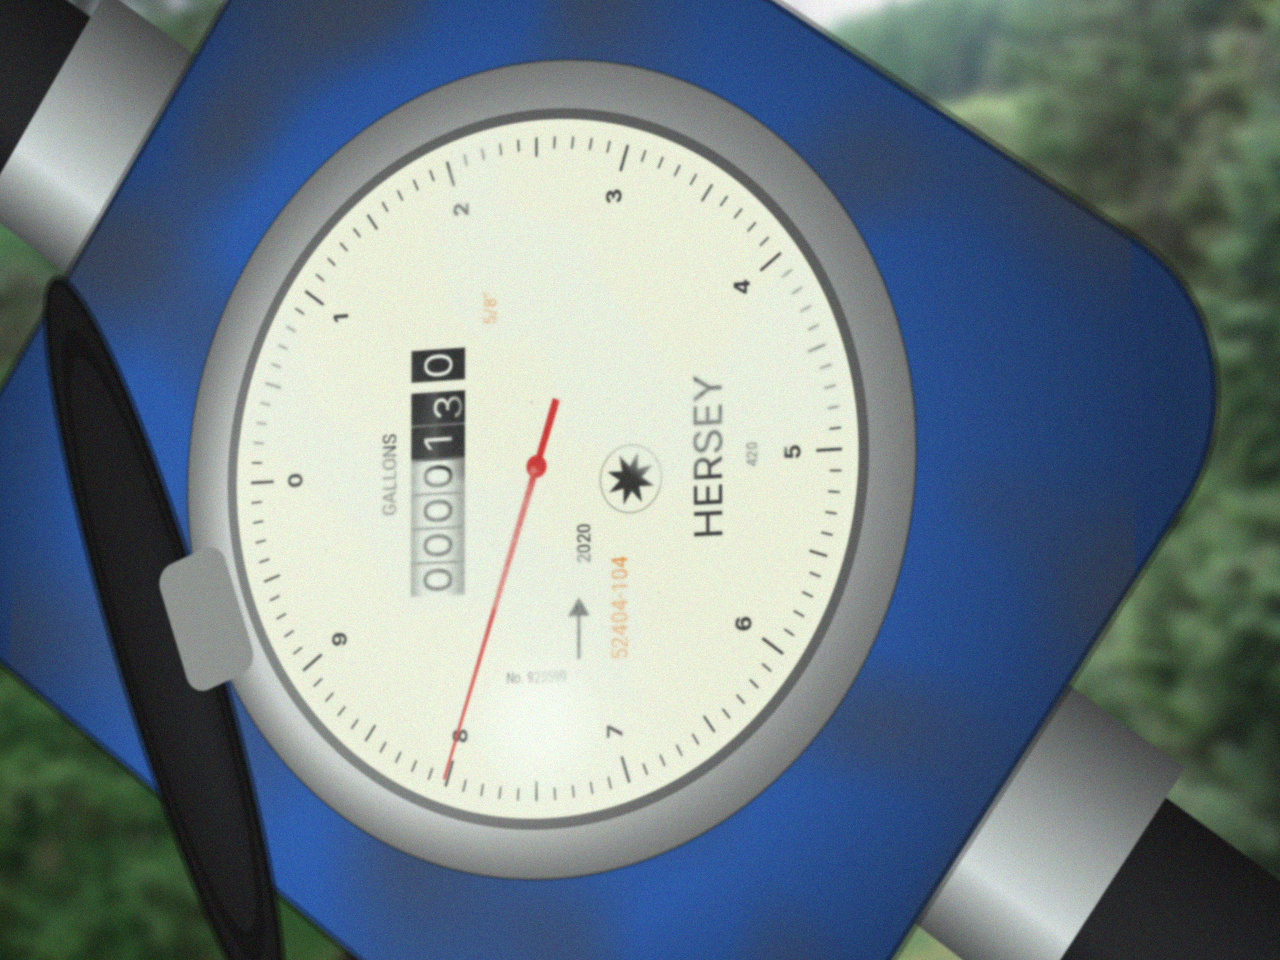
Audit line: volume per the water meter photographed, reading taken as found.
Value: 128.0 gal
